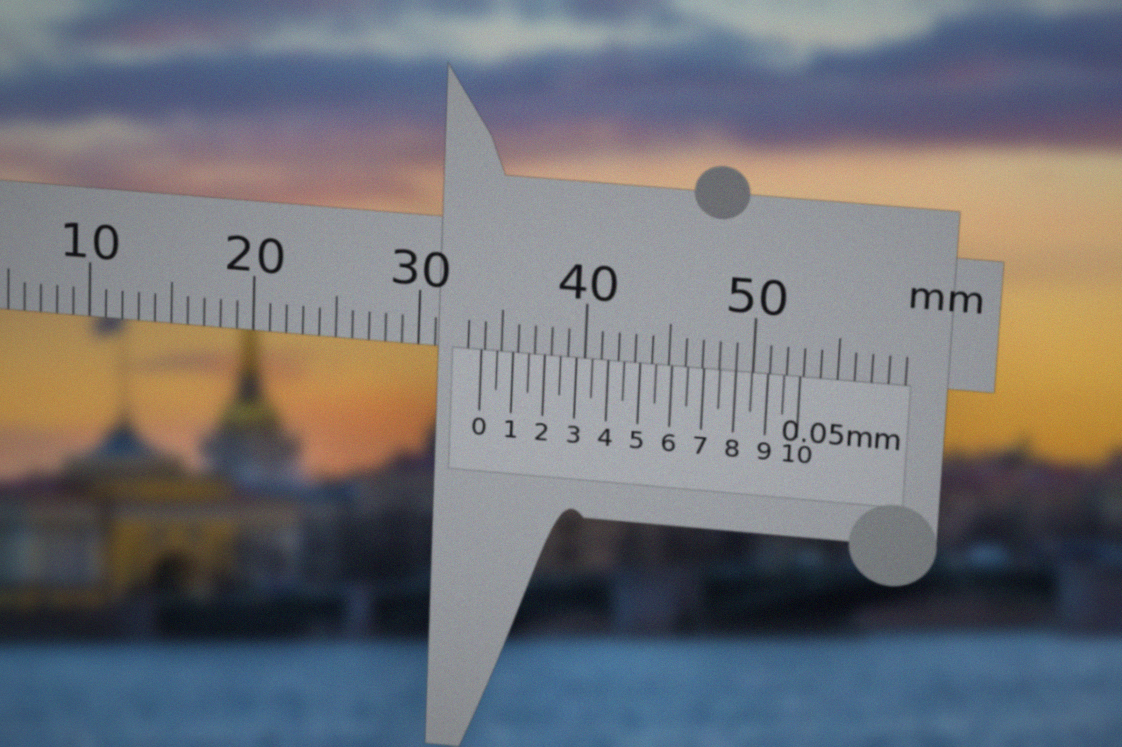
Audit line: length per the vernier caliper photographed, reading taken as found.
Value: 33.8 mm
